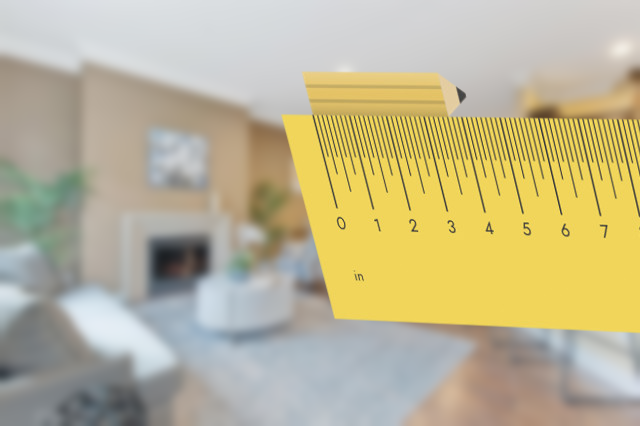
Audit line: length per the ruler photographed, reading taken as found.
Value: 4.25 in
